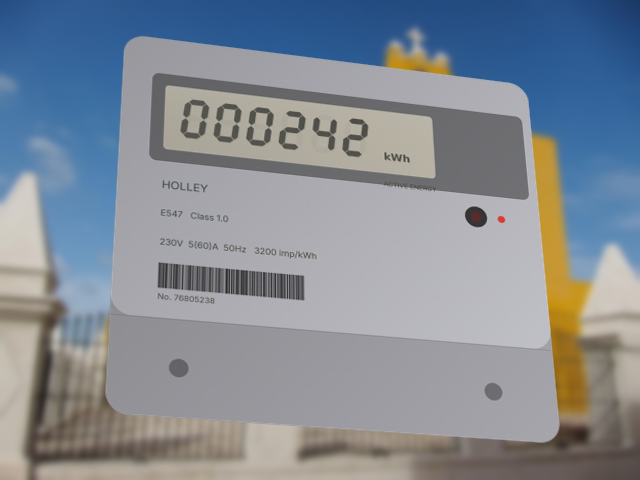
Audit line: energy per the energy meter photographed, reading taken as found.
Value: 242 kWh
